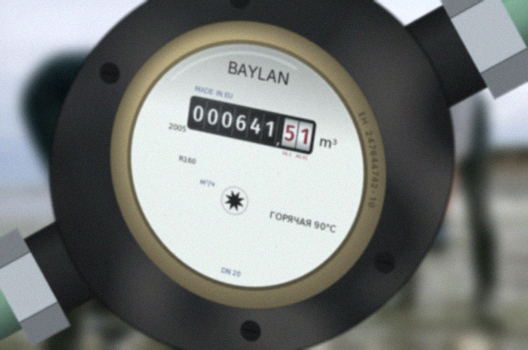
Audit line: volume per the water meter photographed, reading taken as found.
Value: 641.51 m³
